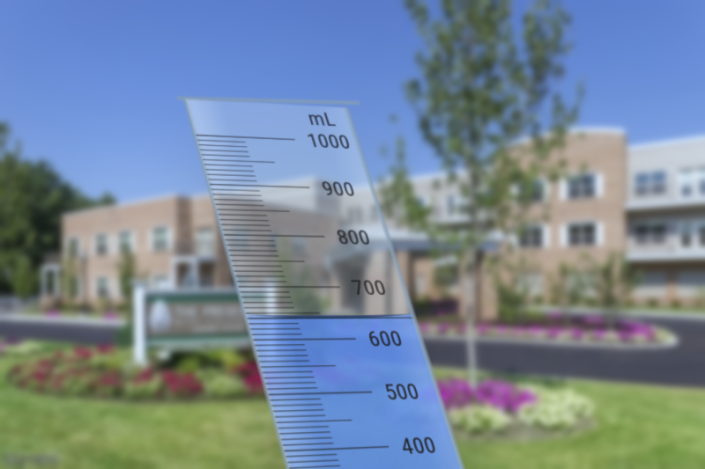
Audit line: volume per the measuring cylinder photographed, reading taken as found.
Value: 640 mL
